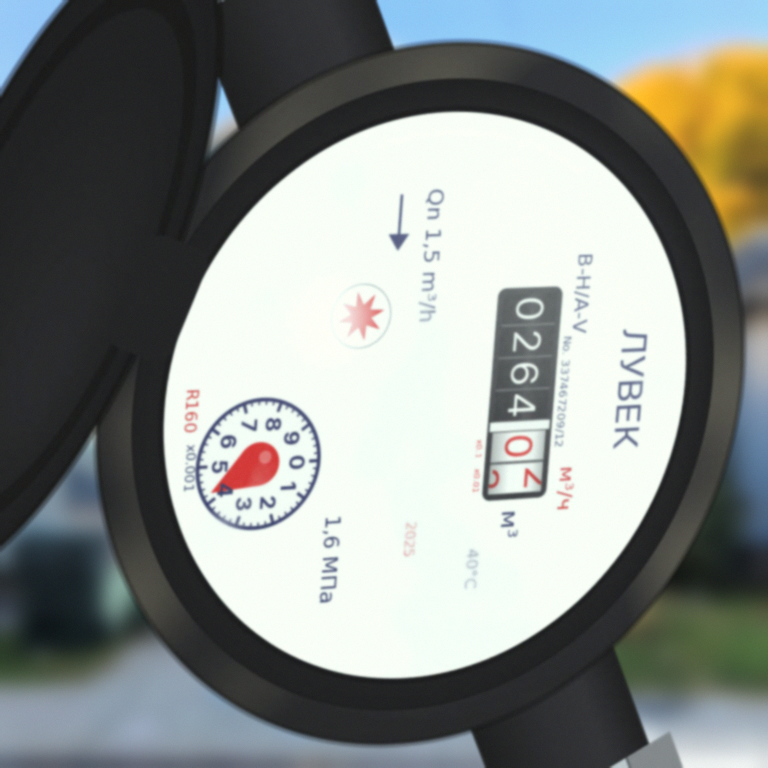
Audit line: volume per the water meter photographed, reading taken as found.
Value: 264.024 m³
